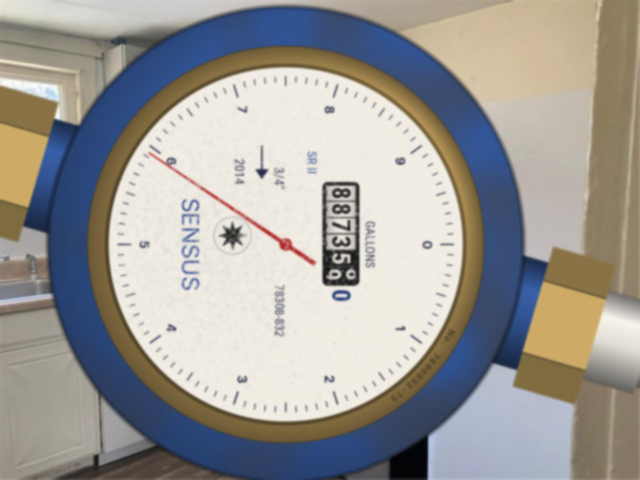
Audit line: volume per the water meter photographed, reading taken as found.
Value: 8873585.9 gal
